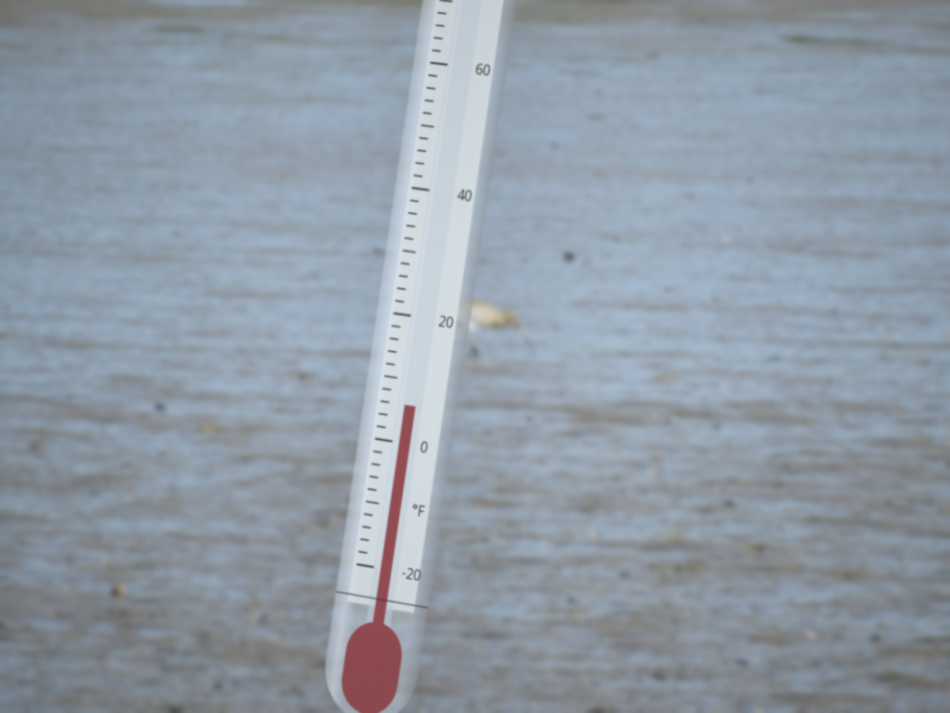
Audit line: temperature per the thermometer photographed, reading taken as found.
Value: 6 °F
